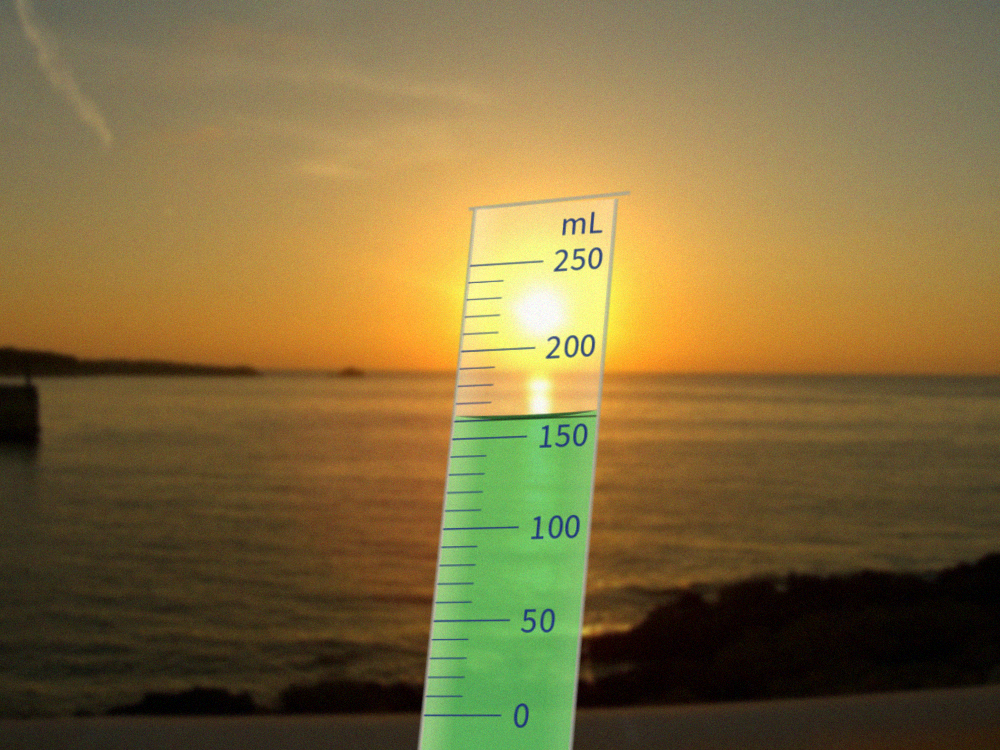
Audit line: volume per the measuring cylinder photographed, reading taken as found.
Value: 160 mL
